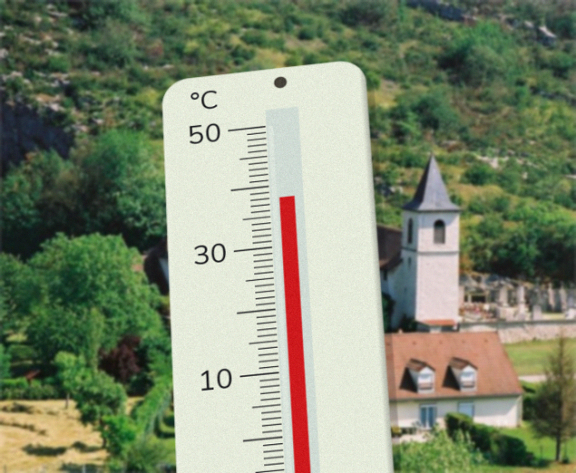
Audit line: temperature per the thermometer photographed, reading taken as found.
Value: 38 °C
